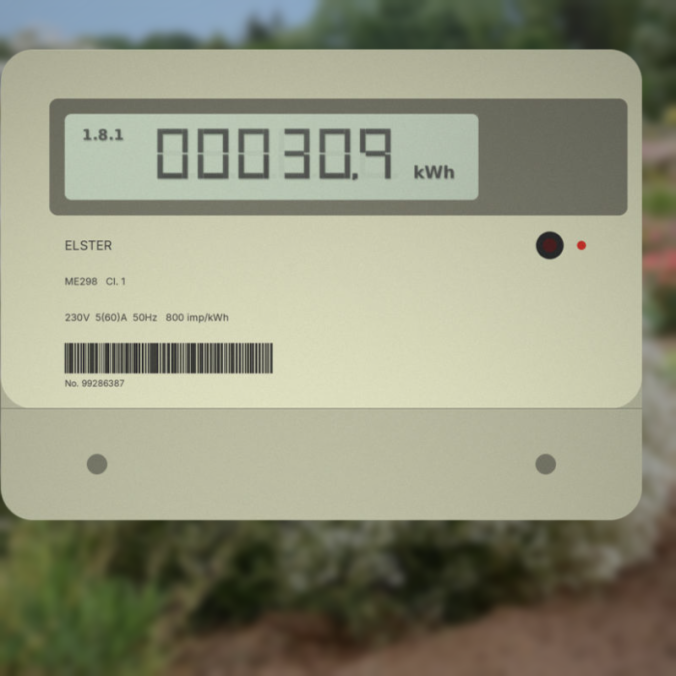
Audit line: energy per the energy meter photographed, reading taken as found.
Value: 30.9 kWh
